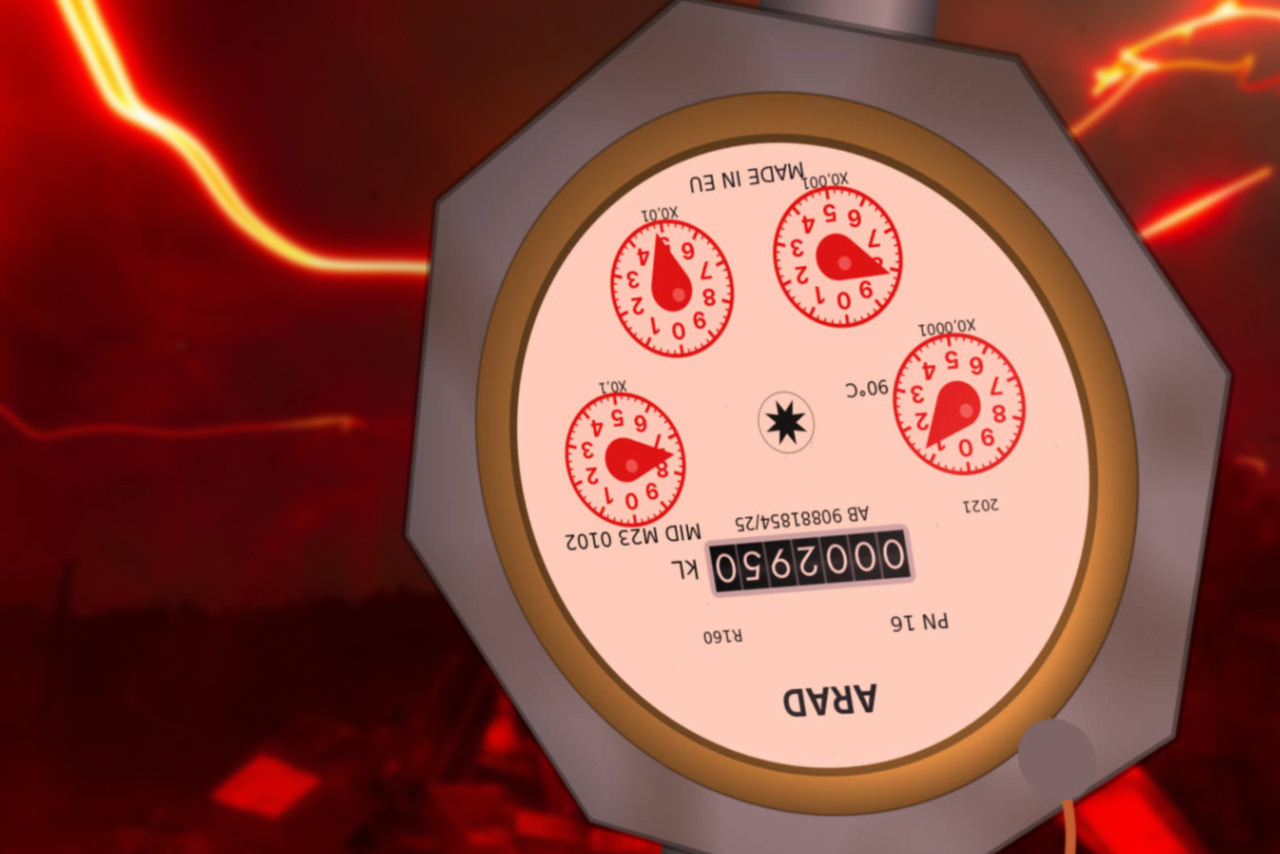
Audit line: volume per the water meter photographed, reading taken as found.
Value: 2950.7481 kL
